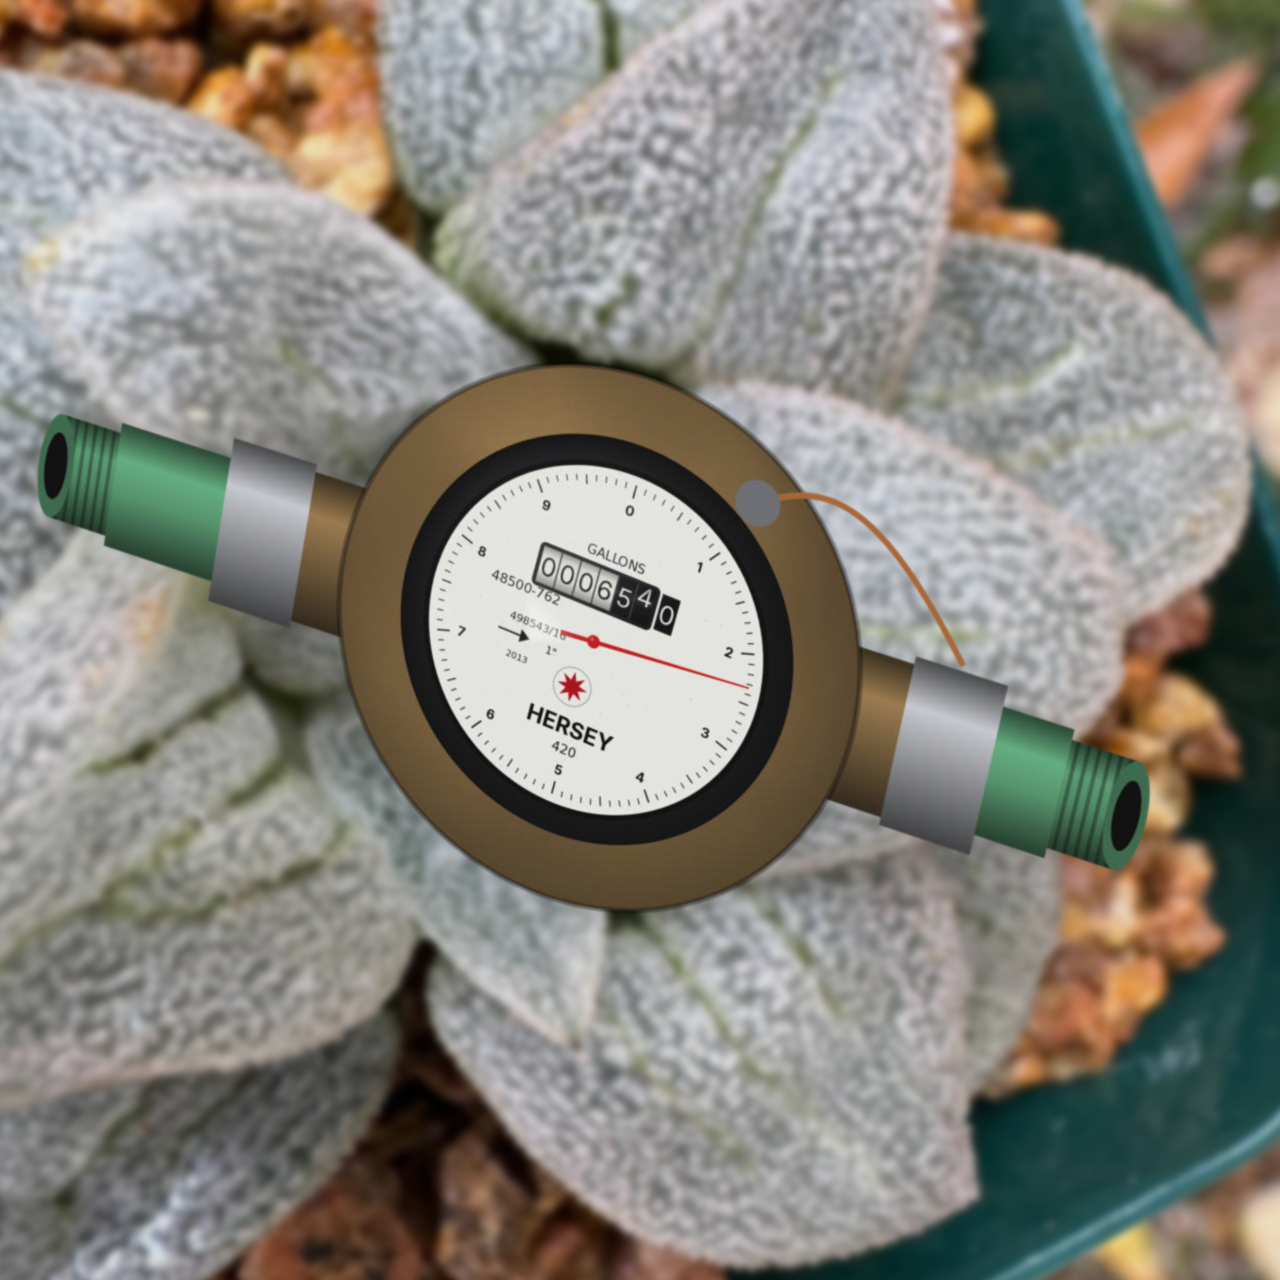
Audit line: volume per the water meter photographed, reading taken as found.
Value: 6542.3 gal
